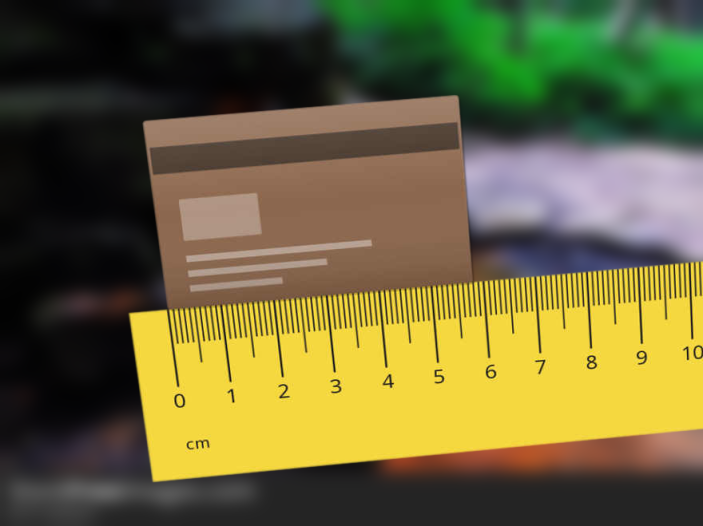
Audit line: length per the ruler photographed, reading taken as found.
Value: 5.8 cm
